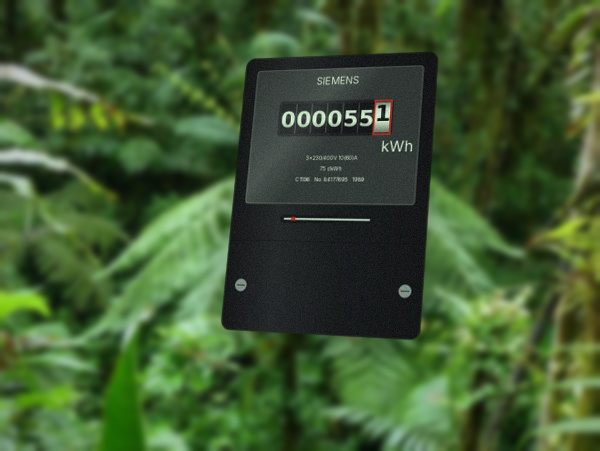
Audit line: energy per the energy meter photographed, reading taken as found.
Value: 55.1 kWh
